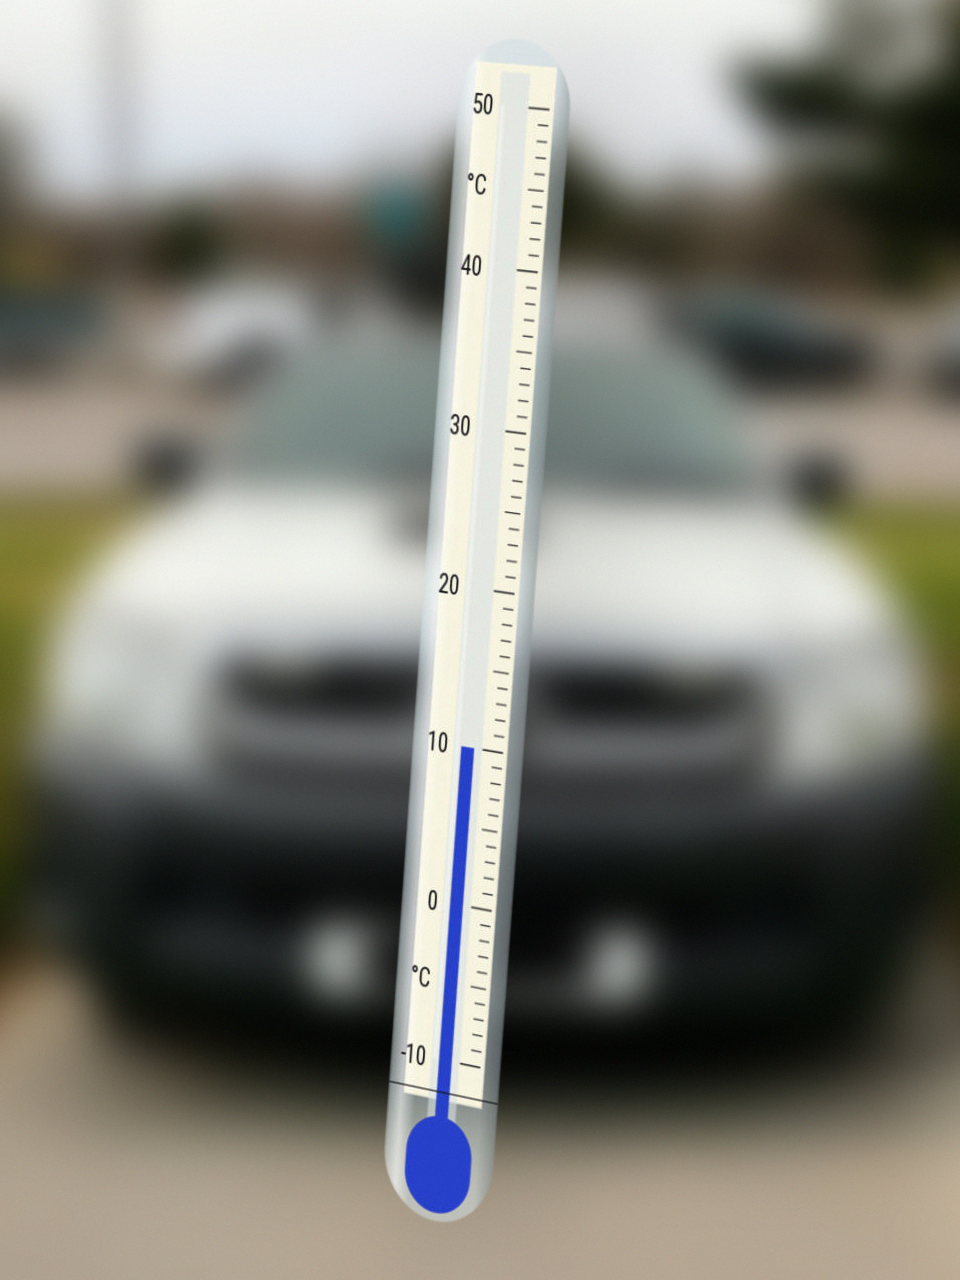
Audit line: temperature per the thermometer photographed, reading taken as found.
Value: 10 °C
